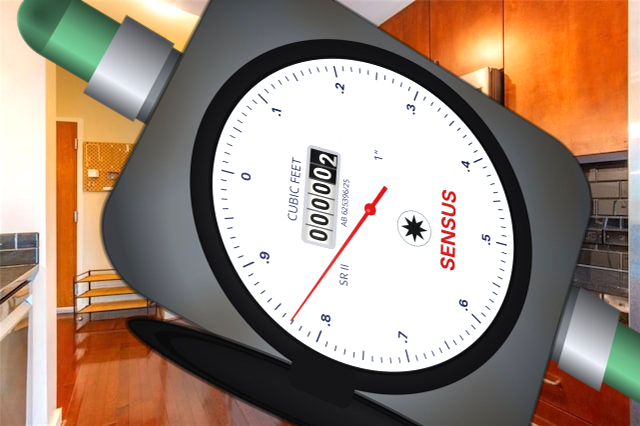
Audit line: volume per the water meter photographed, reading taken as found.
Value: 1.83 ft³
